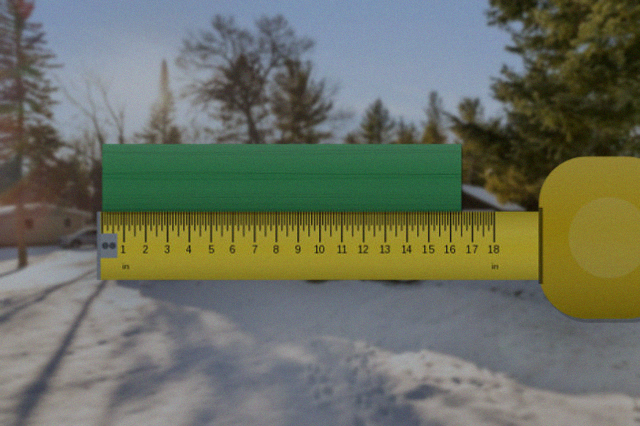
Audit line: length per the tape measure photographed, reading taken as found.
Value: 16.5 in
